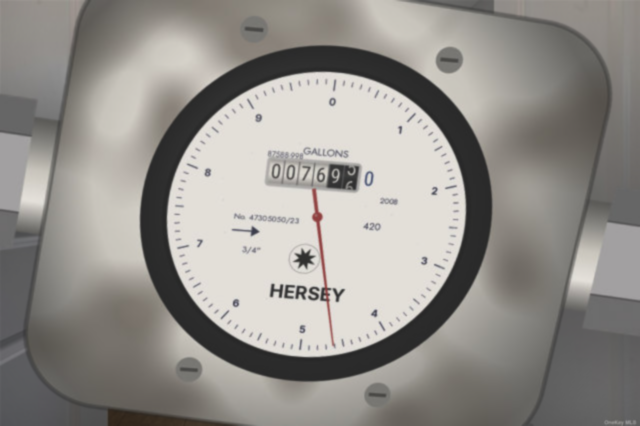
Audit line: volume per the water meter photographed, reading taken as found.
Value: 76954.6 gal
